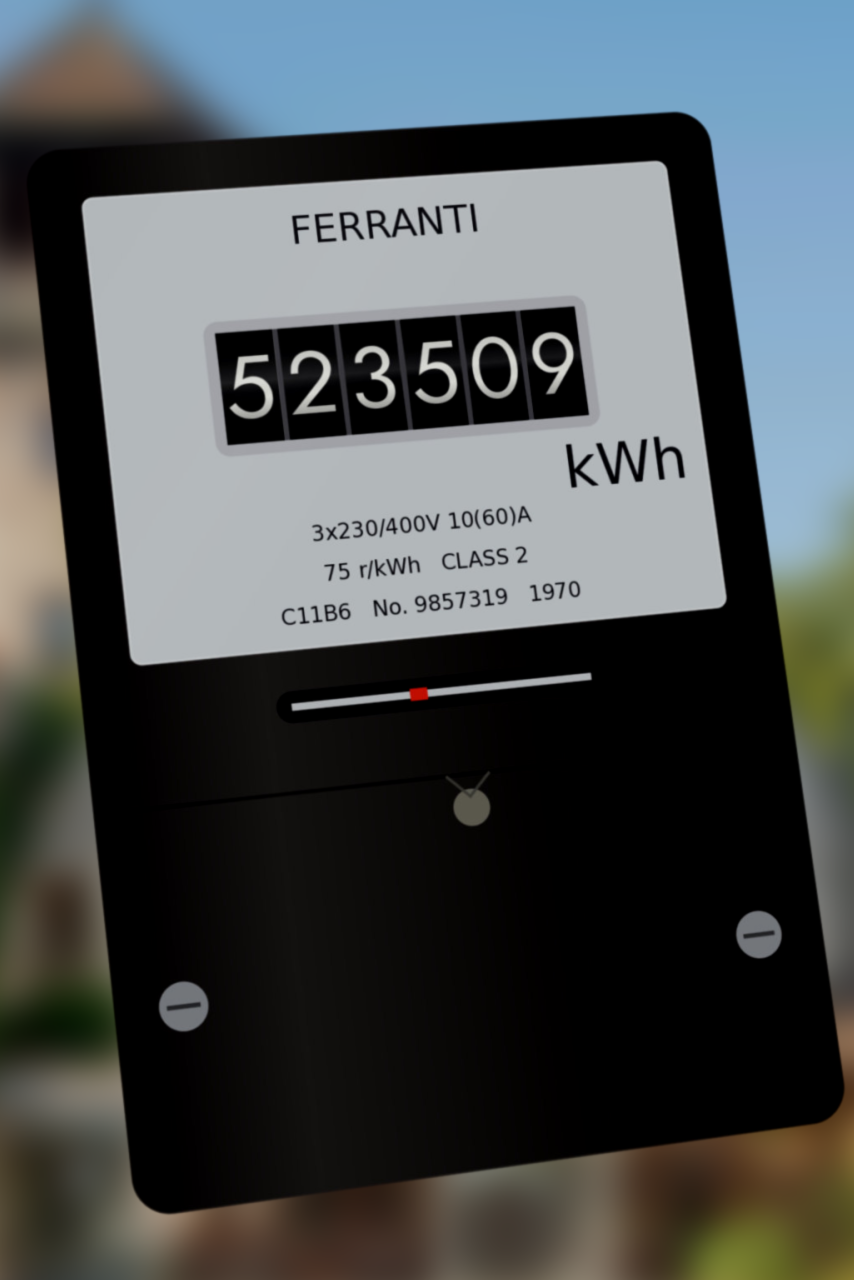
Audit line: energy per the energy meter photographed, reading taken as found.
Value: 523509 kWh
